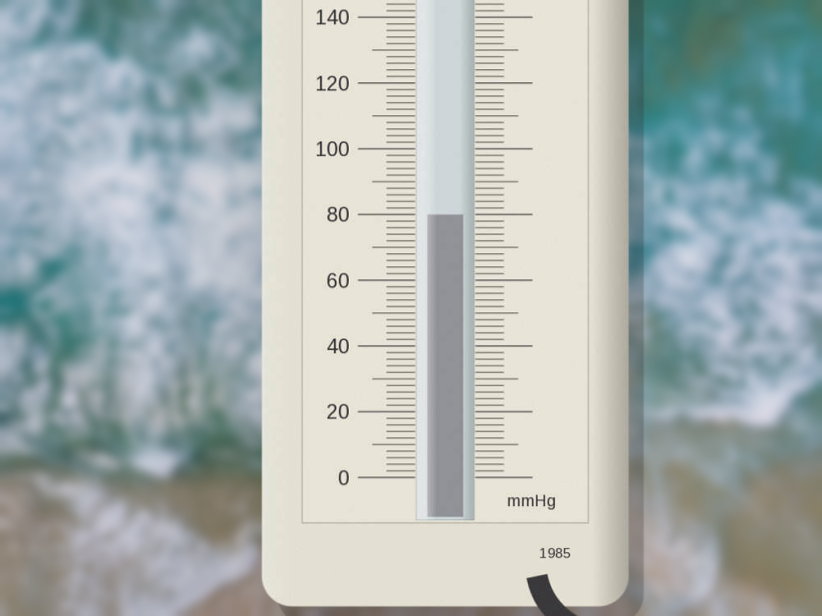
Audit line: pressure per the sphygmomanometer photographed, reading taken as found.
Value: 80 mmHg
